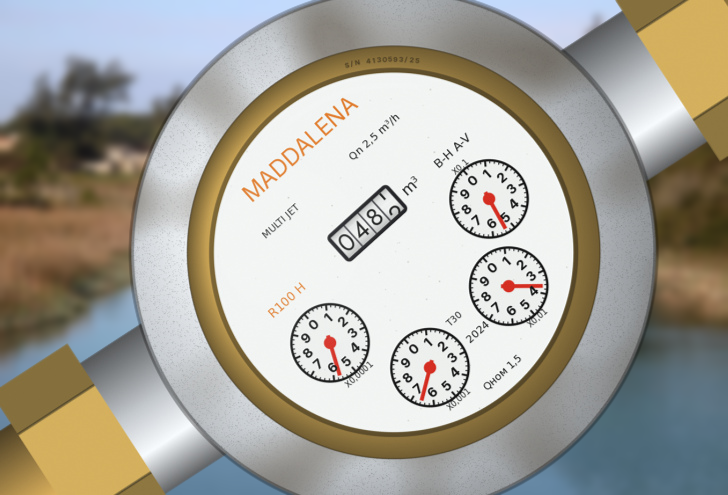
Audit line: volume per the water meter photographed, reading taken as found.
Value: 481.5365 m³
